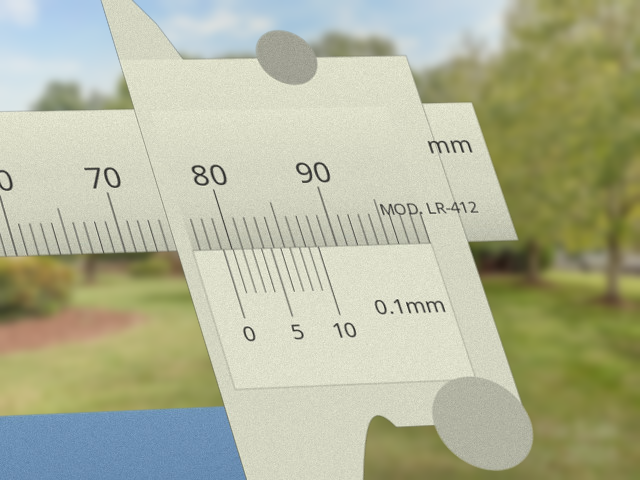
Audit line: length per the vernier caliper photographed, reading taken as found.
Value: 79.2 mm
